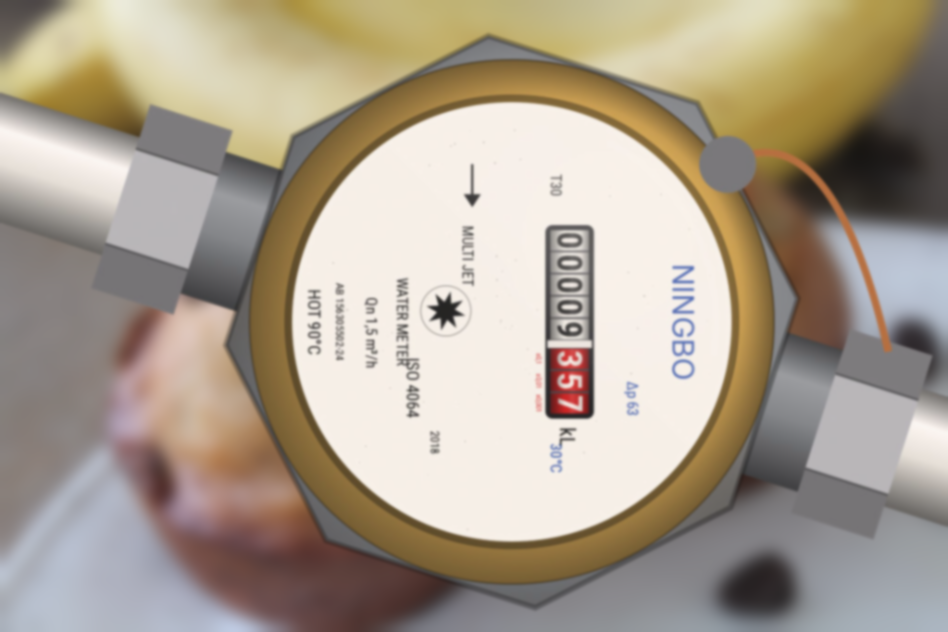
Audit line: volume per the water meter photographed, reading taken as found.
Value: 9.357 kL
